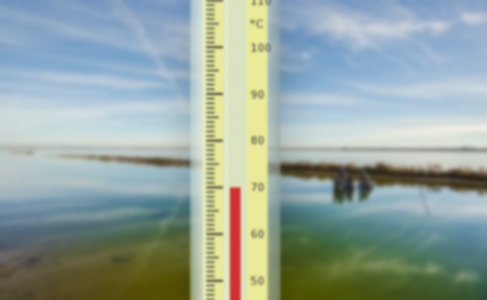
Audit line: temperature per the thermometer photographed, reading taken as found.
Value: 70 °C
